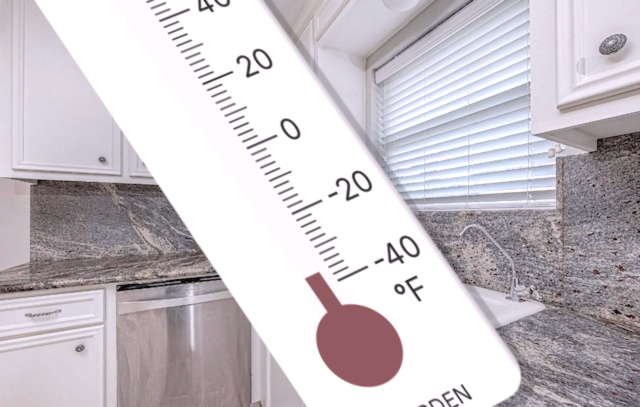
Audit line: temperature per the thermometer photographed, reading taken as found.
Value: -36 °F
